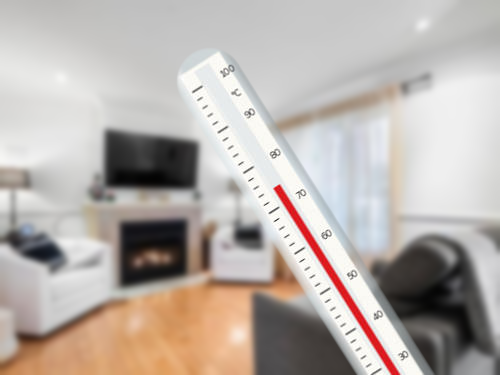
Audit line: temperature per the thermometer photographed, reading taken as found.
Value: 74 °C
